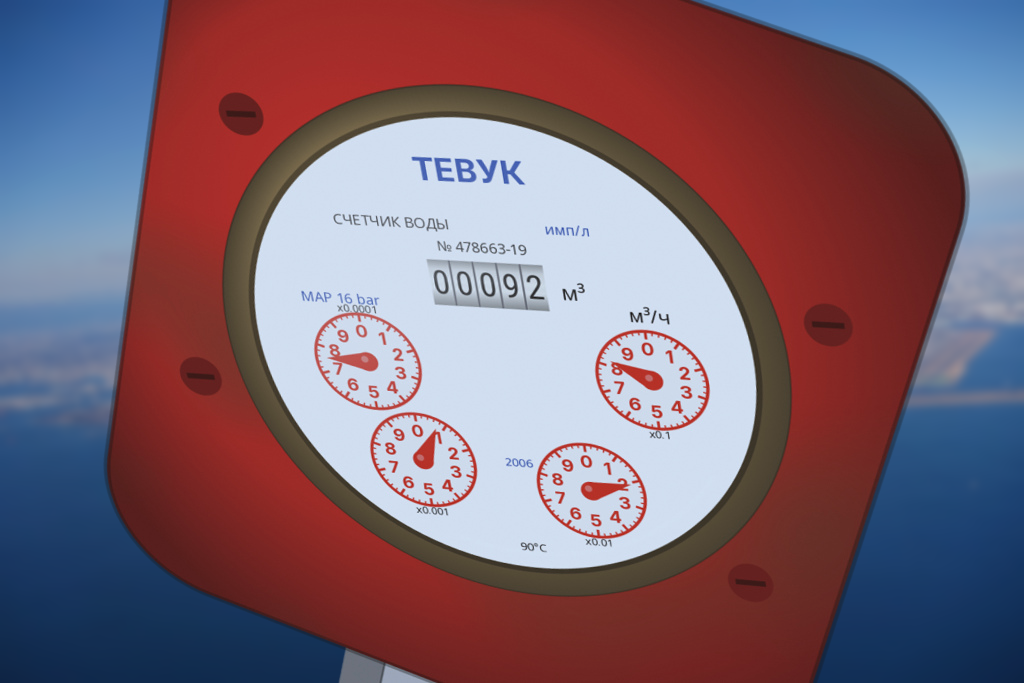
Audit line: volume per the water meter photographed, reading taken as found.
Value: 92.8207 m³
